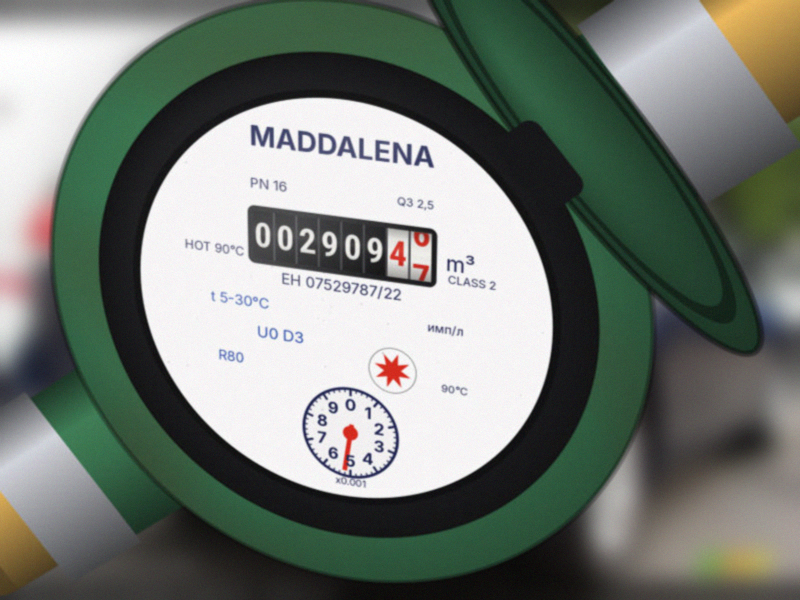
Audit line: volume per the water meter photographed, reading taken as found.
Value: 2909.465 m³
